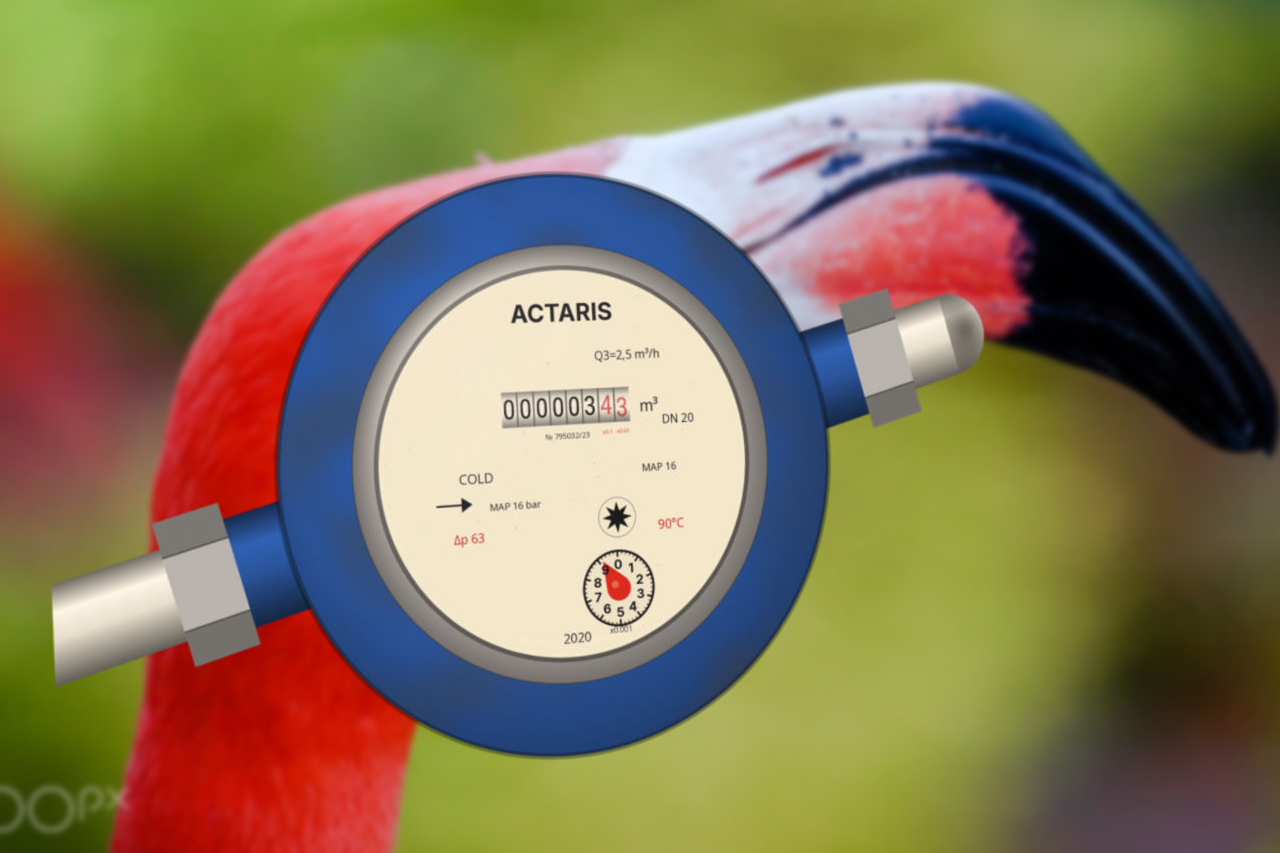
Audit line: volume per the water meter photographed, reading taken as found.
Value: 3.429 m³
